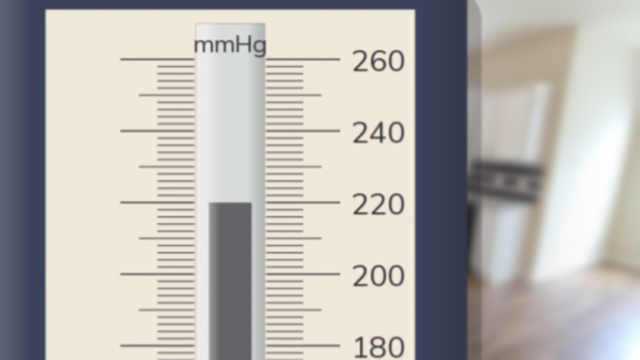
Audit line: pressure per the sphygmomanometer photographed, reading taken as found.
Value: 220 mmHg
